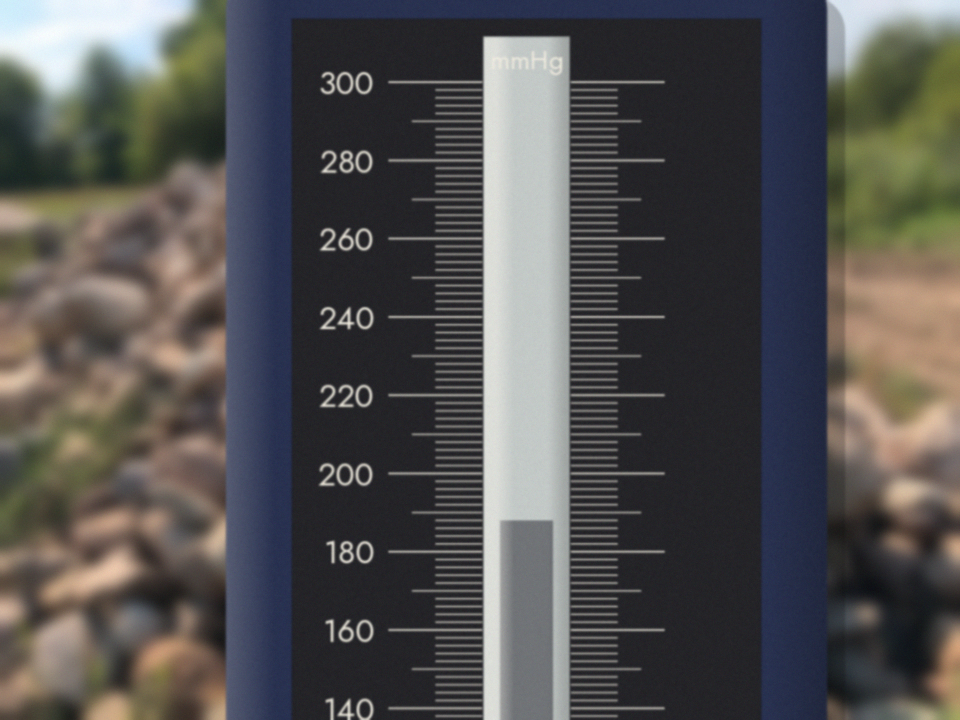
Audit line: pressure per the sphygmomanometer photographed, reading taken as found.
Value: 188 mmHg
